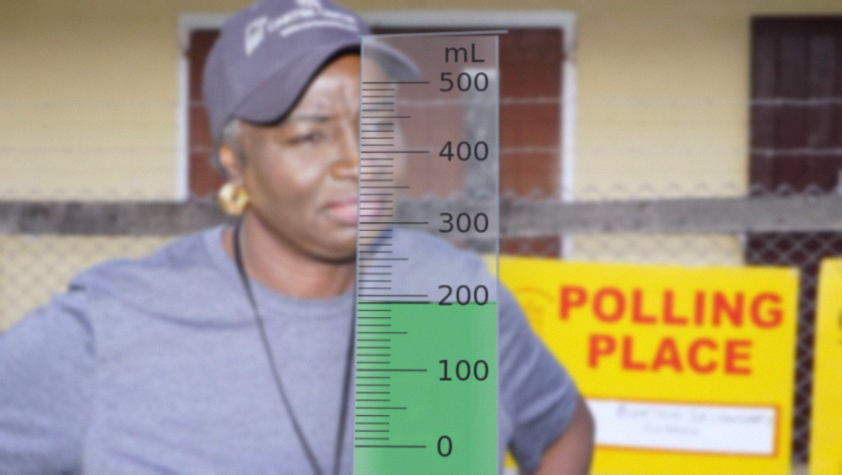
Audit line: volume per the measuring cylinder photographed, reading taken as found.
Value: 190 mL
